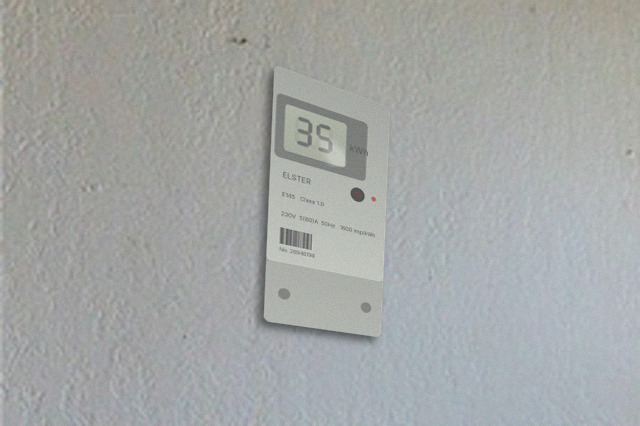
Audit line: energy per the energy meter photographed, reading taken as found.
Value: 35 kWh
